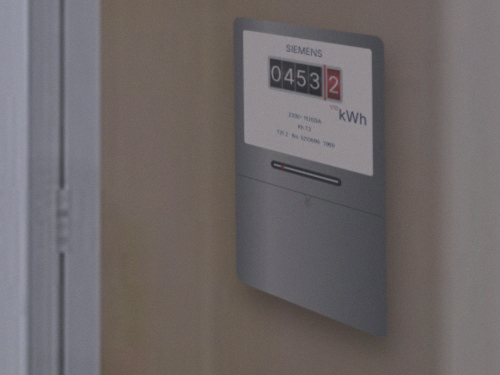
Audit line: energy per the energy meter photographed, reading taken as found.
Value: 453.2 kWh
